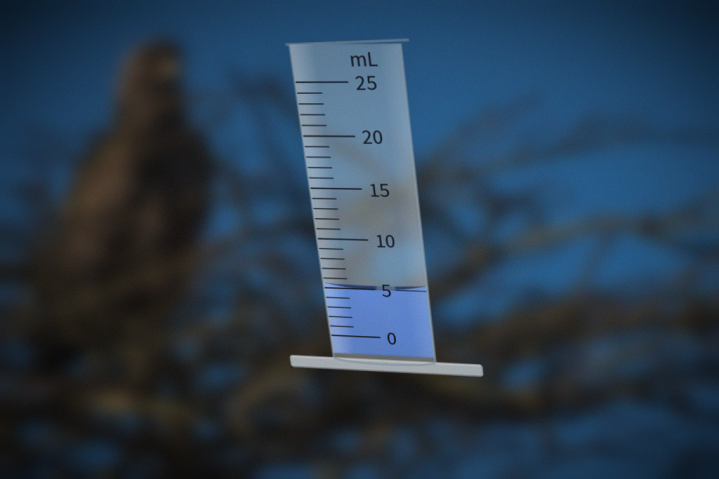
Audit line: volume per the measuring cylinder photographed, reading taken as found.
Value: 5 mL
